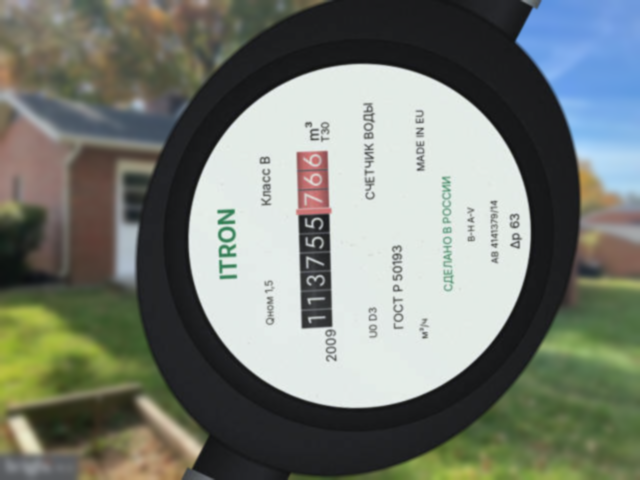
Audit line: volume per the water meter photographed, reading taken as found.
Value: 113755.766 m³
